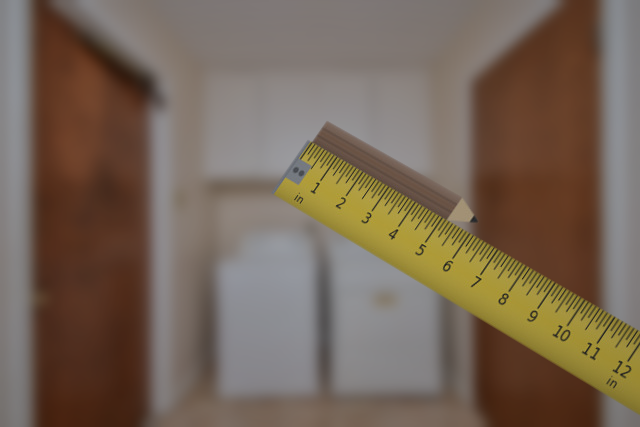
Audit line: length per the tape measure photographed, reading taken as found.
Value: 6 in
